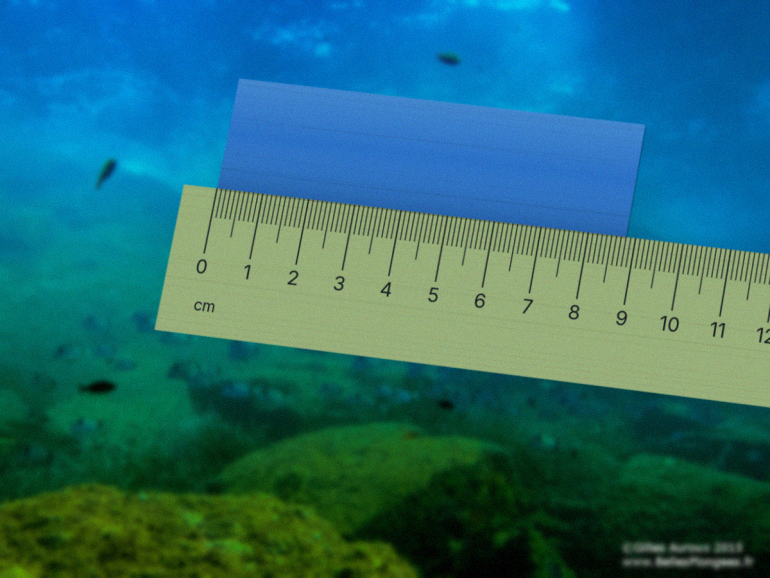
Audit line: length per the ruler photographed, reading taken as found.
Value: 8.8 cm
